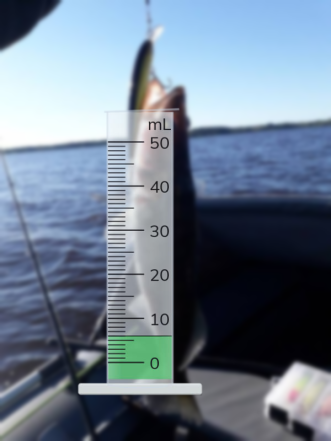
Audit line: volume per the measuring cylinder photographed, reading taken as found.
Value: 6 mL
